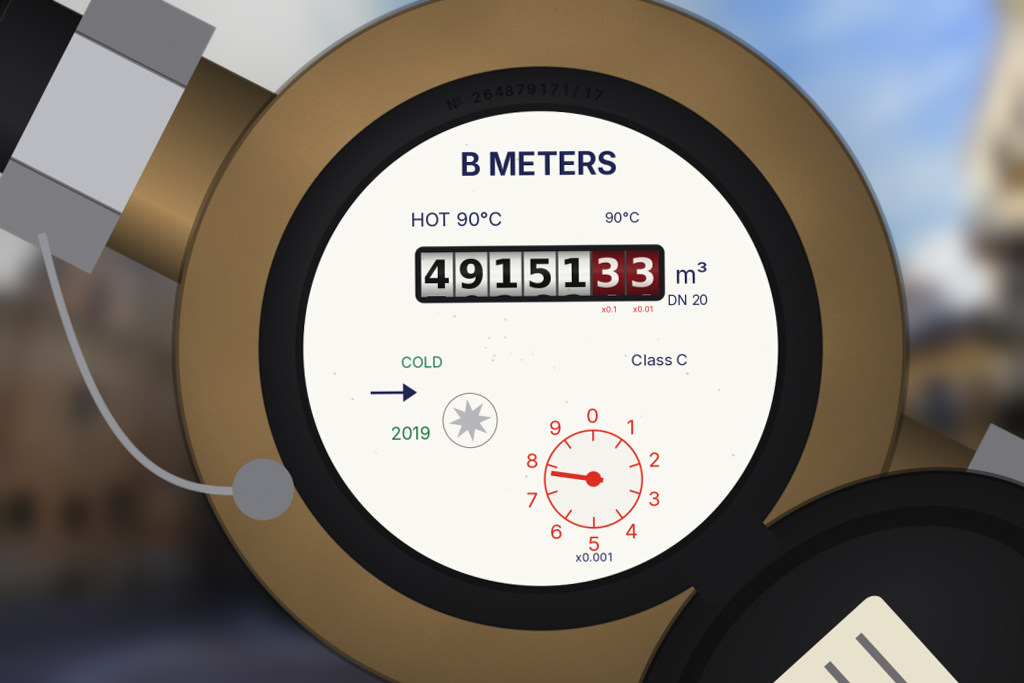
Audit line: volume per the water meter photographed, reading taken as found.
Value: 49151.337 m³
